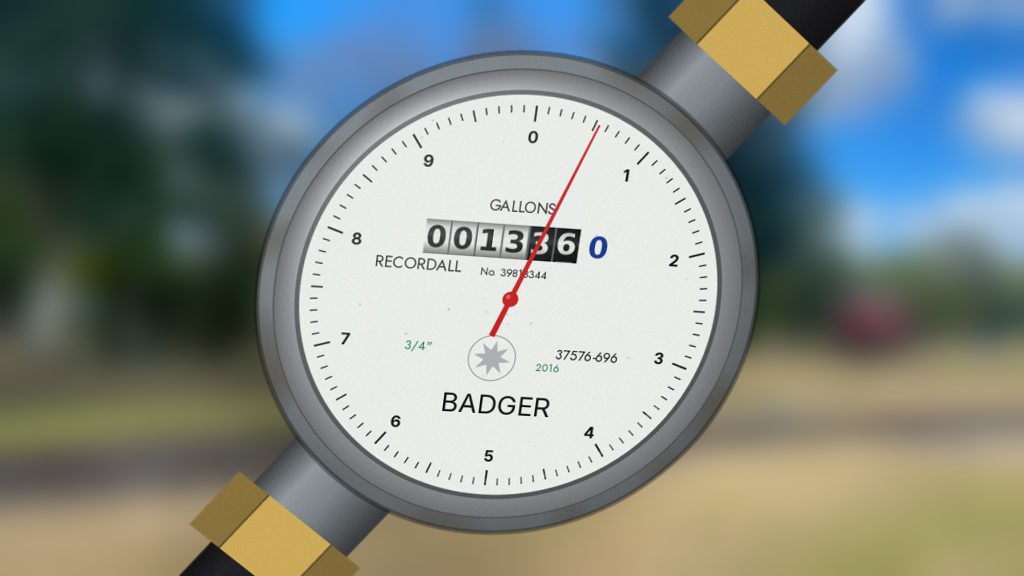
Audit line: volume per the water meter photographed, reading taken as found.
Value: 13360.5 gal
